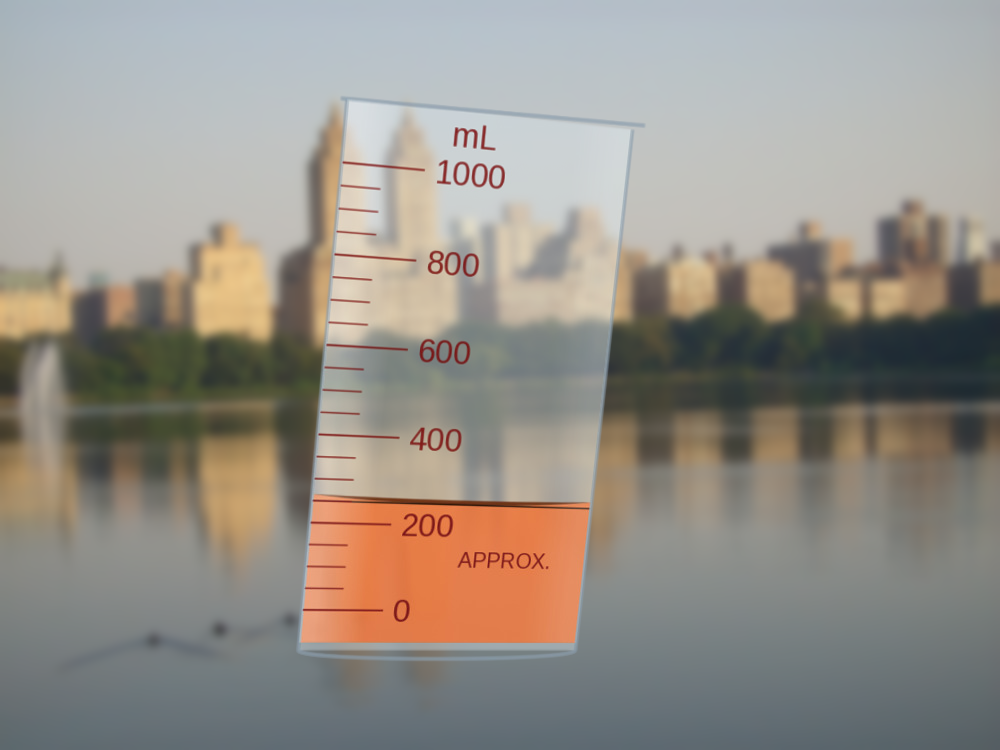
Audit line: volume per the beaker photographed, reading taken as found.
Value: 250 mL
